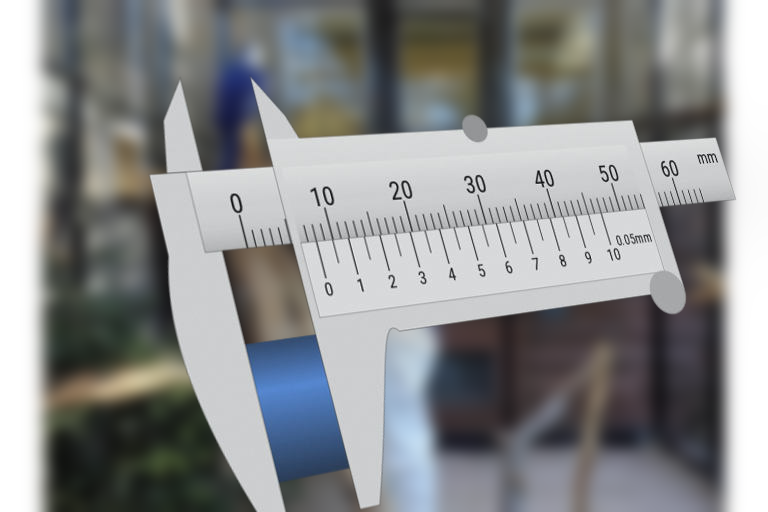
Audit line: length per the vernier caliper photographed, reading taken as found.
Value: 8.0 mm
